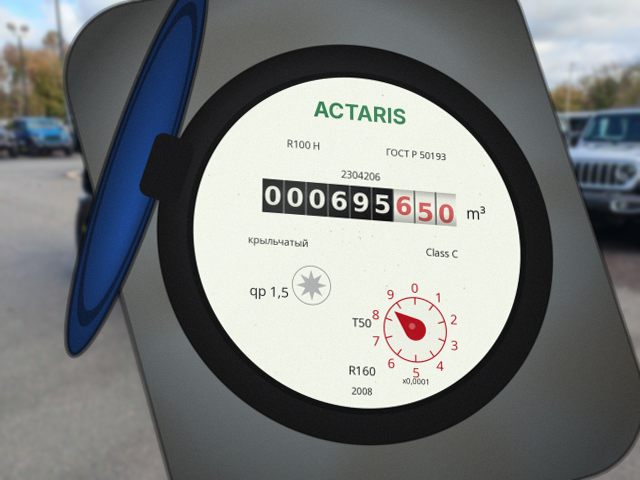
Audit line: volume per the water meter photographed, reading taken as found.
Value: 695.6498 m³
